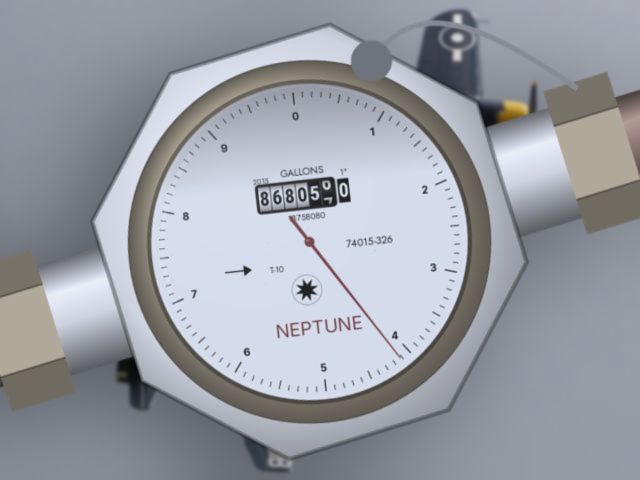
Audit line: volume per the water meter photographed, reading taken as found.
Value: 8680564.1 gal
